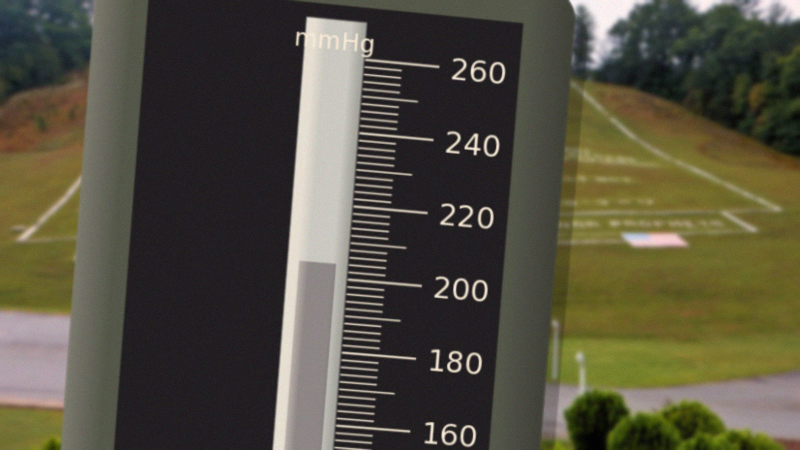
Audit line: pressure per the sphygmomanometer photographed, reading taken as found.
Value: 204 mmHg
